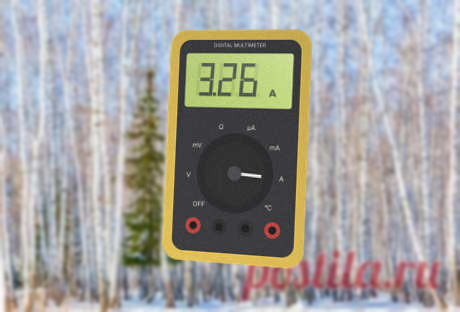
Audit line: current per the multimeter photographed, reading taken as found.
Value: 3.26 A
